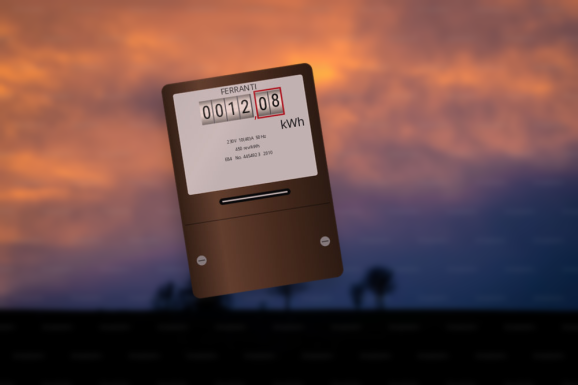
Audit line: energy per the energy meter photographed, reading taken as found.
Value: 12.08 kWh
